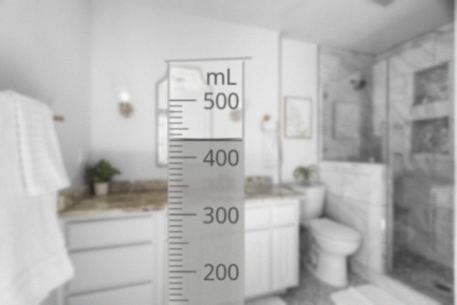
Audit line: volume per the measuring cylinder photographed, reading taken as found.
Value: 430 mL
